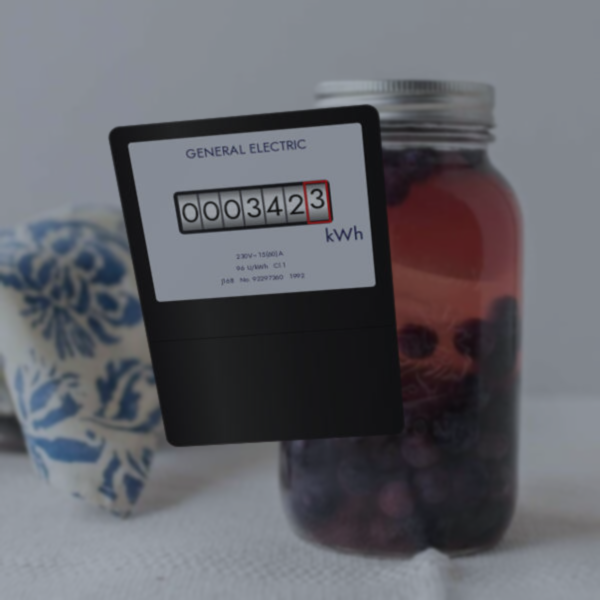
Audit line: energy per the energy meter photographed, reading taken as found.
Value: 342.3 kWh
